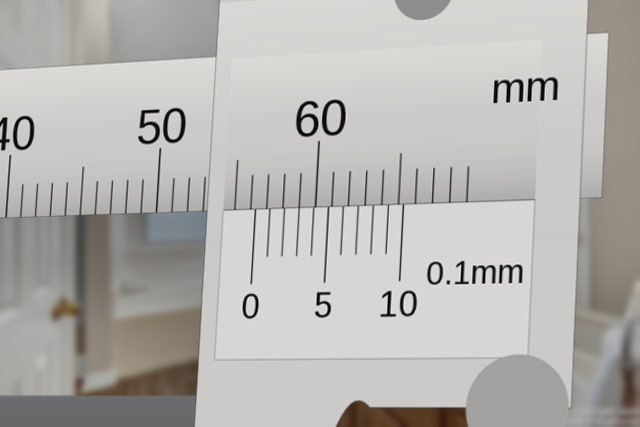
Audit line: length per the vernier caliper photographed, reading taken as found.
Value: 56.3 mm
